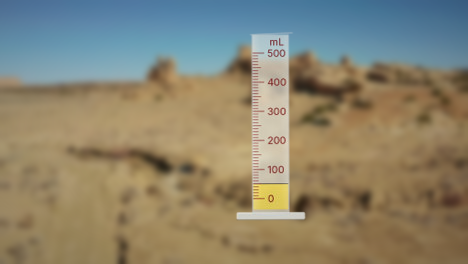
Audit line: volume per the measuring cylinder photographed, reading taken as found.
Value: 50 mL
